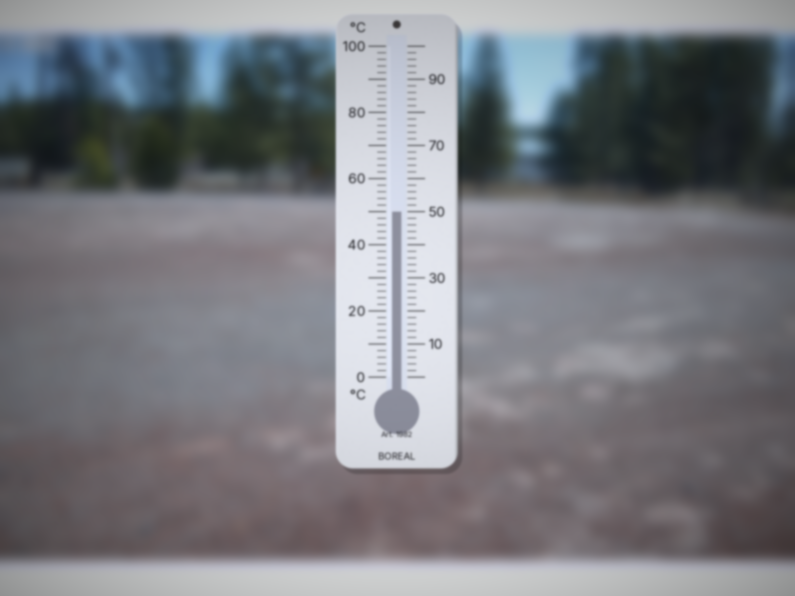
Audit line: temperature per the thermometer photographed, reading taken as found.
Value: 50 °C
